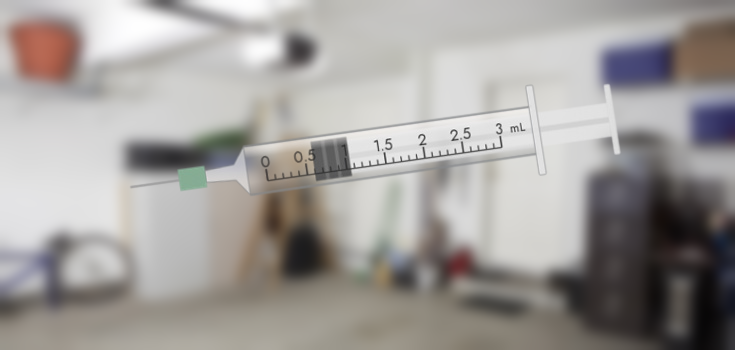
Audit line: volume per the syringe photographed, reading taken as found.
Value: 0.6 mL
